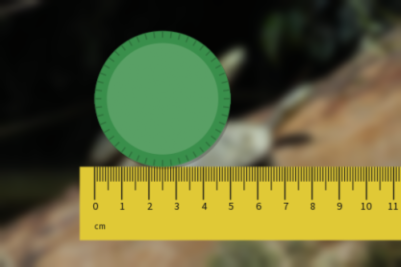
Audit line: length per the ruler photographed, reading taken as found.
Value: 5 cm
